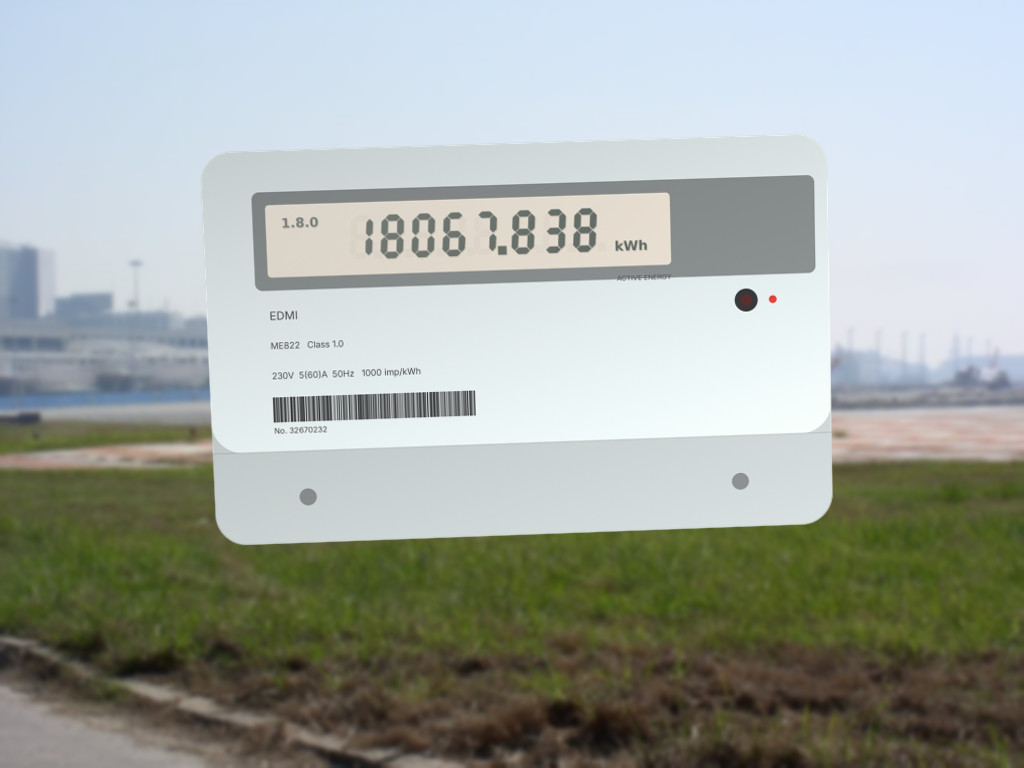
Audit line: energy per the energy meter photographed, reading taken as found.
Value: 18067.838 kWh
